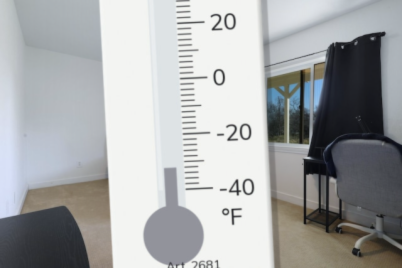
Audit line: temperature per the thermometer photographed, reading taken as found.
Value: -32 °F
